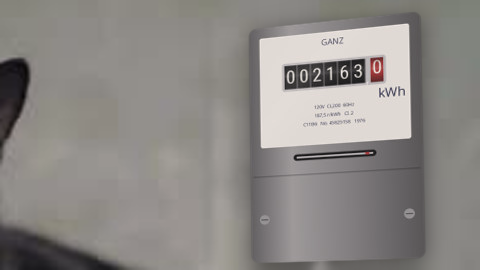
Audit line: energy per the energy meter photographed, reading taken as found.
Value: 2163.0 kWh
